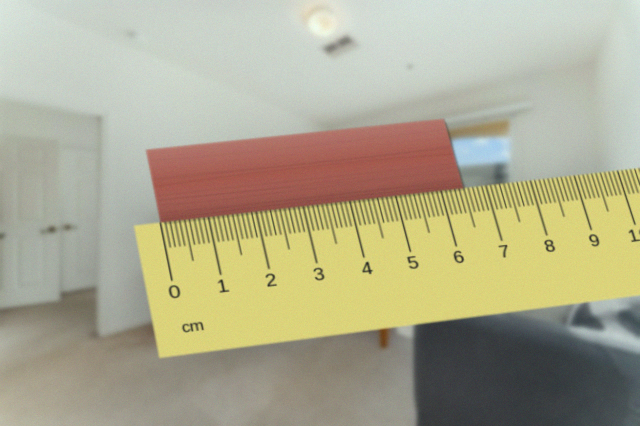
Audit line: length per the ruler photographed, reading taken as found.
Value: 6.5 cm
